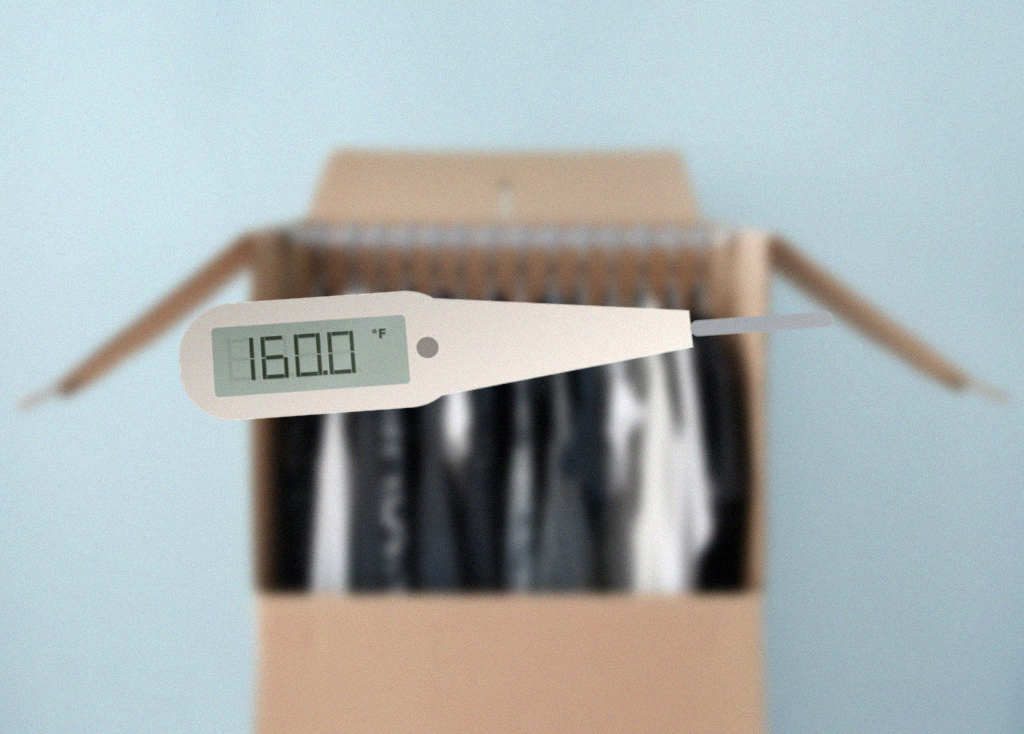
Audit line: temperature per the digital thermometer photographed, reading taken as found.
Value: 160.0 °F
